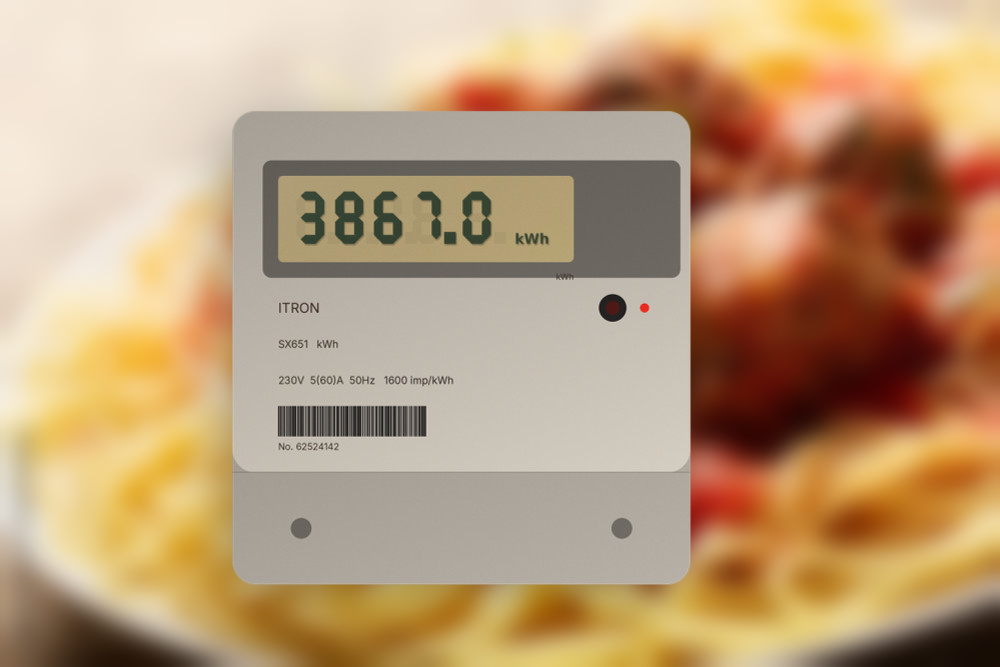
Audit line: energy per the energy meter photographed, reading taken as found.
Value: 3867.0 kWh
